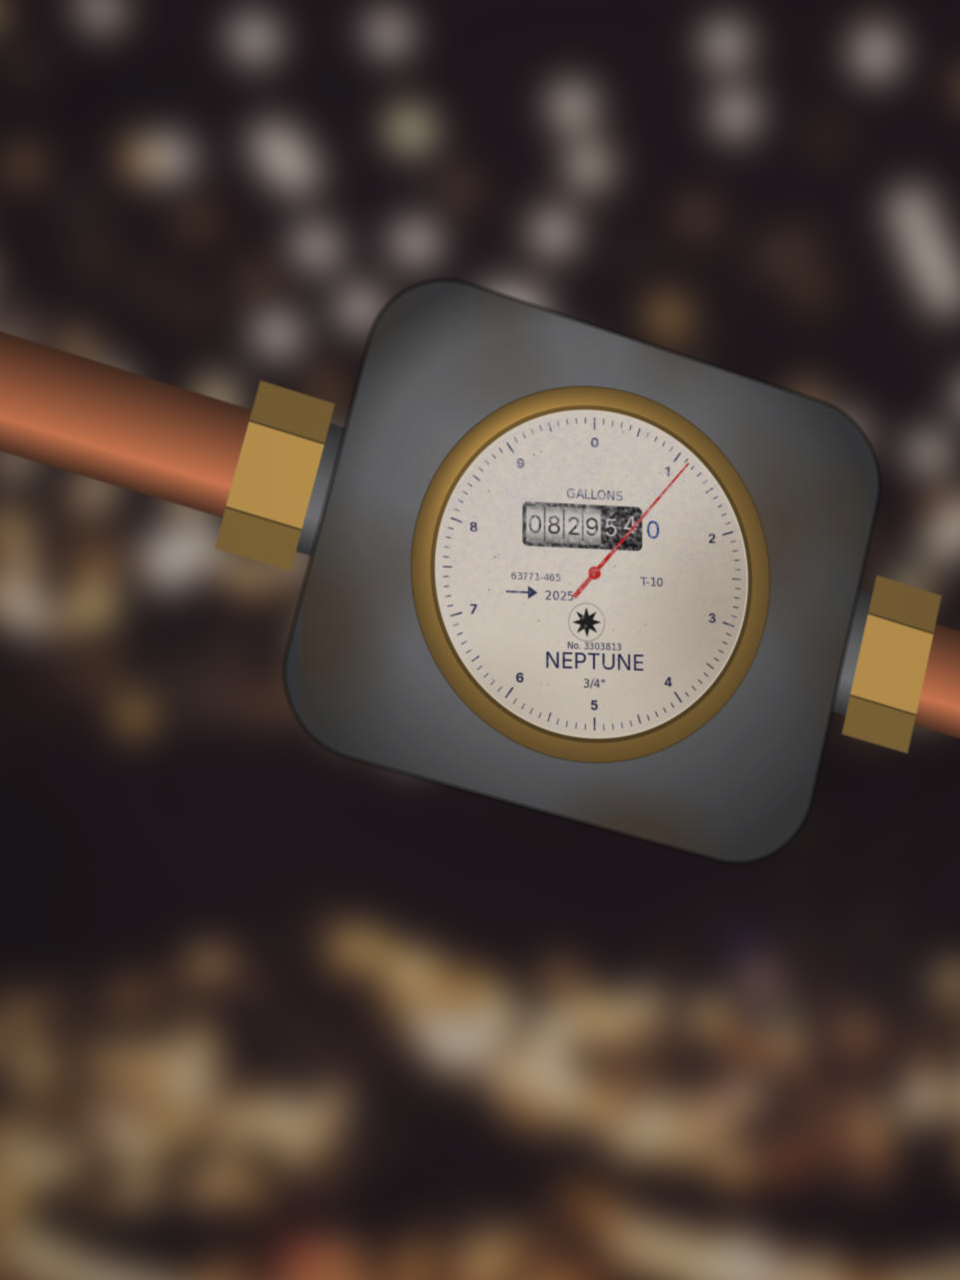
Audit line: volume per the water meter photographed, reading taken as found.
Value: 829541.1 gal
